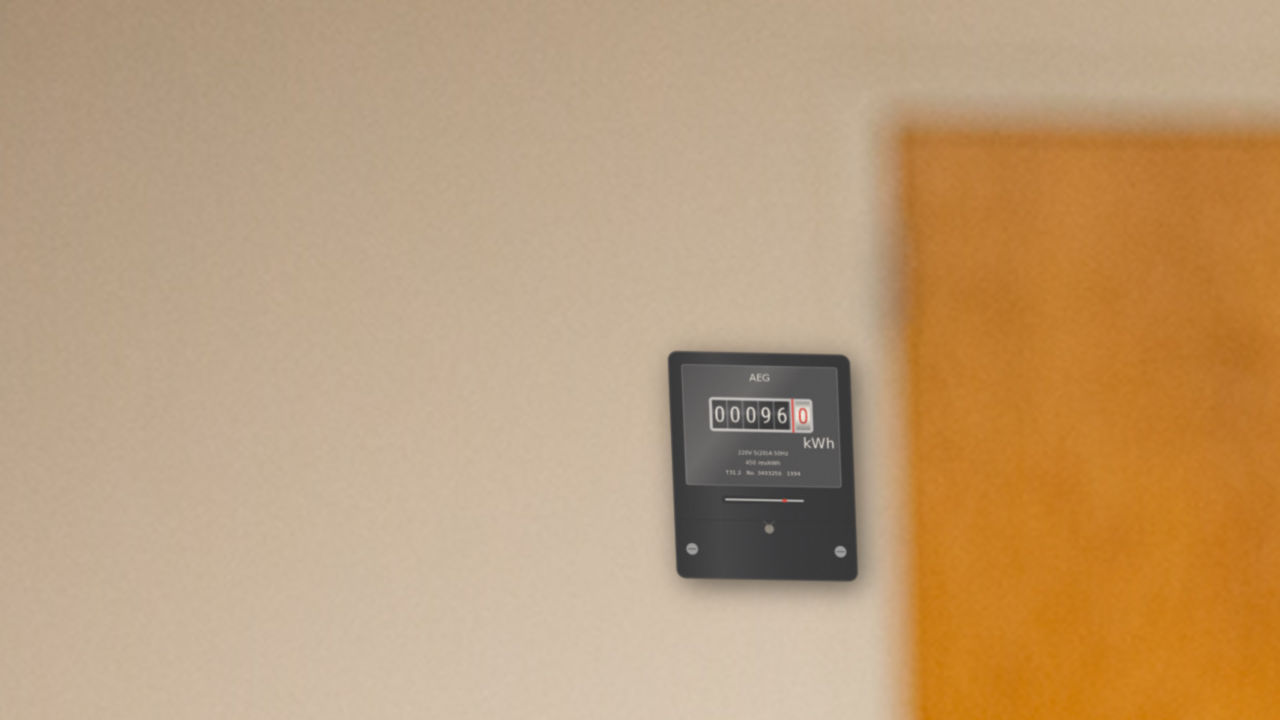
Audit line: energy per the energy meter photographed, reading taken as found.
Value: 96.0 kWh
